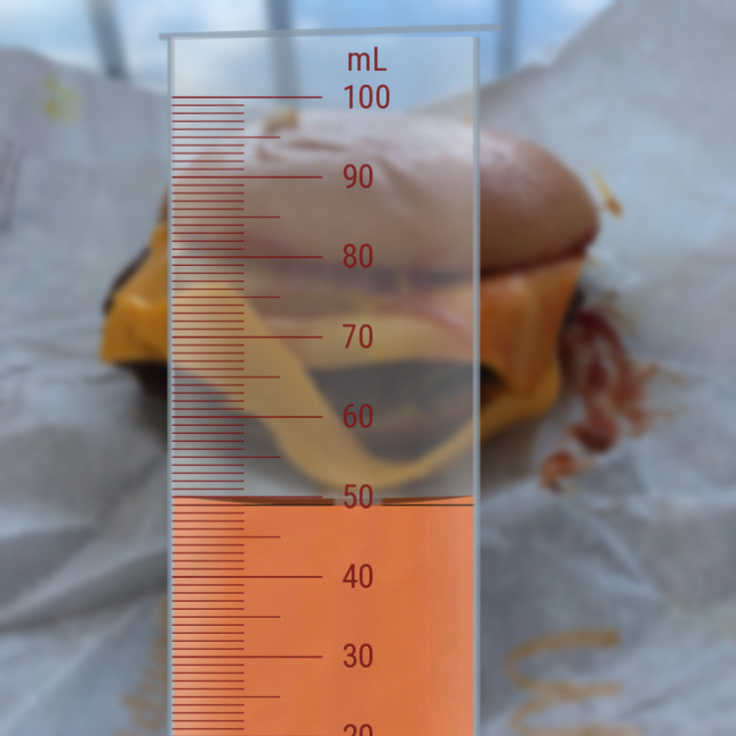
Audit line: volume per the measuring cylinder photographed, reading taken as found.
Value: 49 mL
